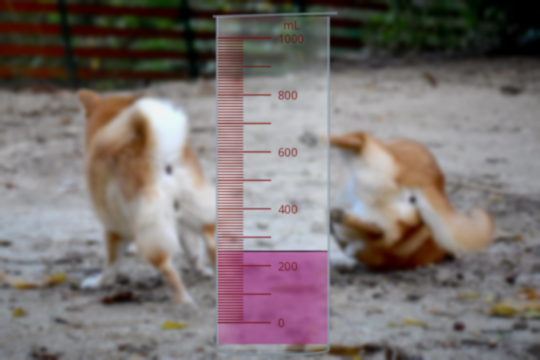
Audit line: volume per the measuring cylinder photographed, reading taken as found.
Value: 250 mL
